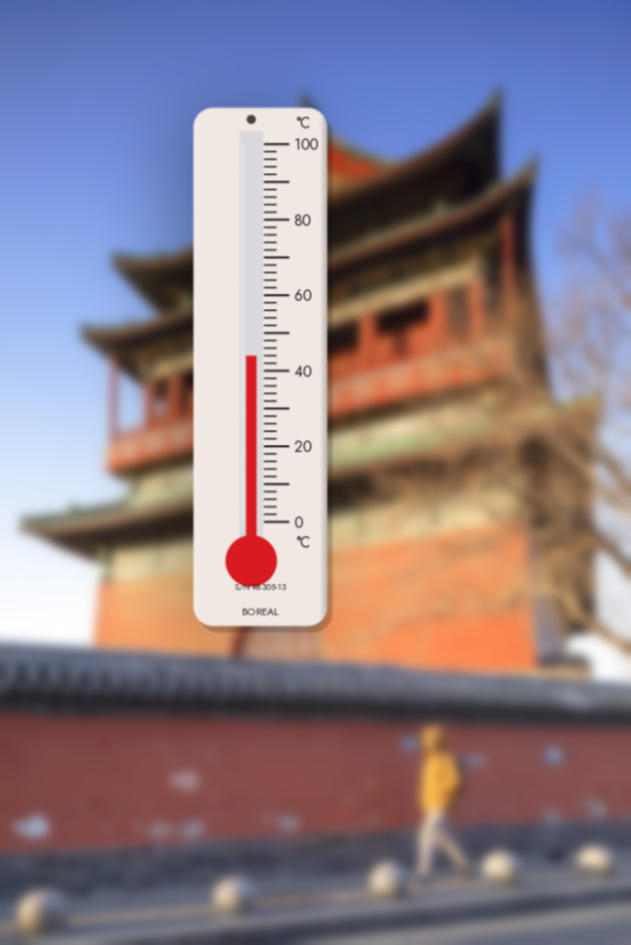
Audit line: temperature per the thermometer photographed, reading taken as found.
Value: 44 °C
